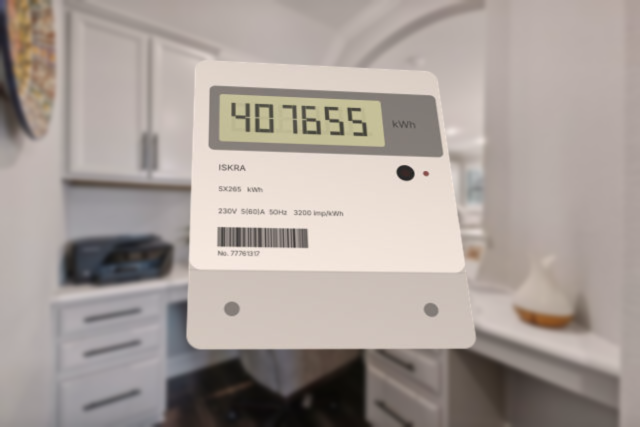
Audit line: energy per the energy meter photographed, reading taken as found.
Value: 407655 kWh
